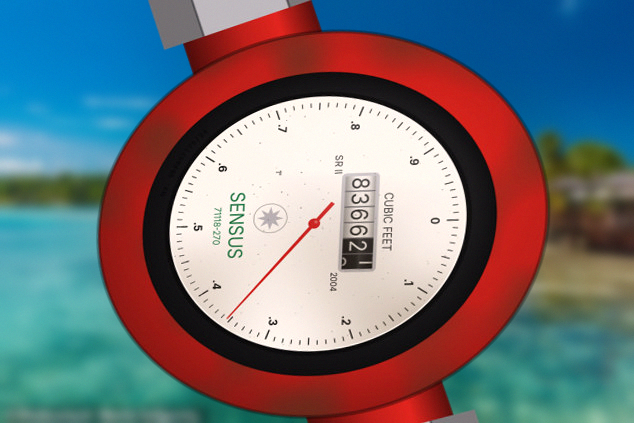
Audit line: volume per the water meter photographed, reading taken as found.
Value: 836621.35 ft³
